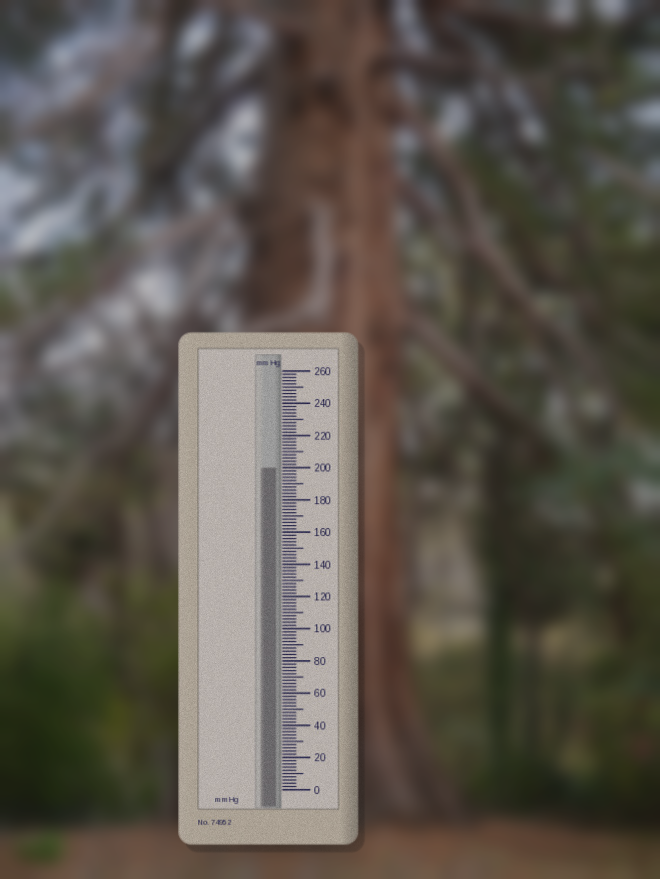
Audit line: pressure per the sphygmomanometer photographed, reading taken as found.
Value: 200 mmHg
